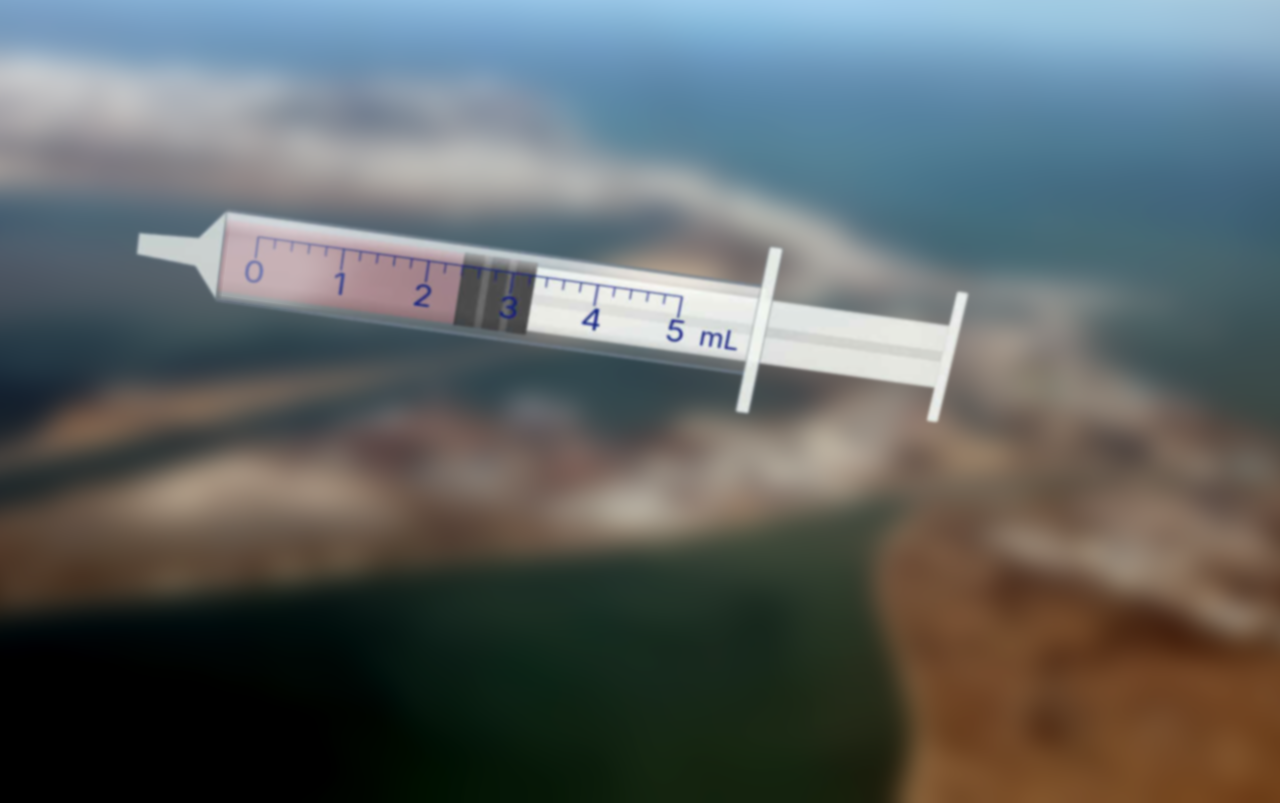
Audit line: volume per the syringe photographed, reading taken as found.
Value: 2.4 mL
